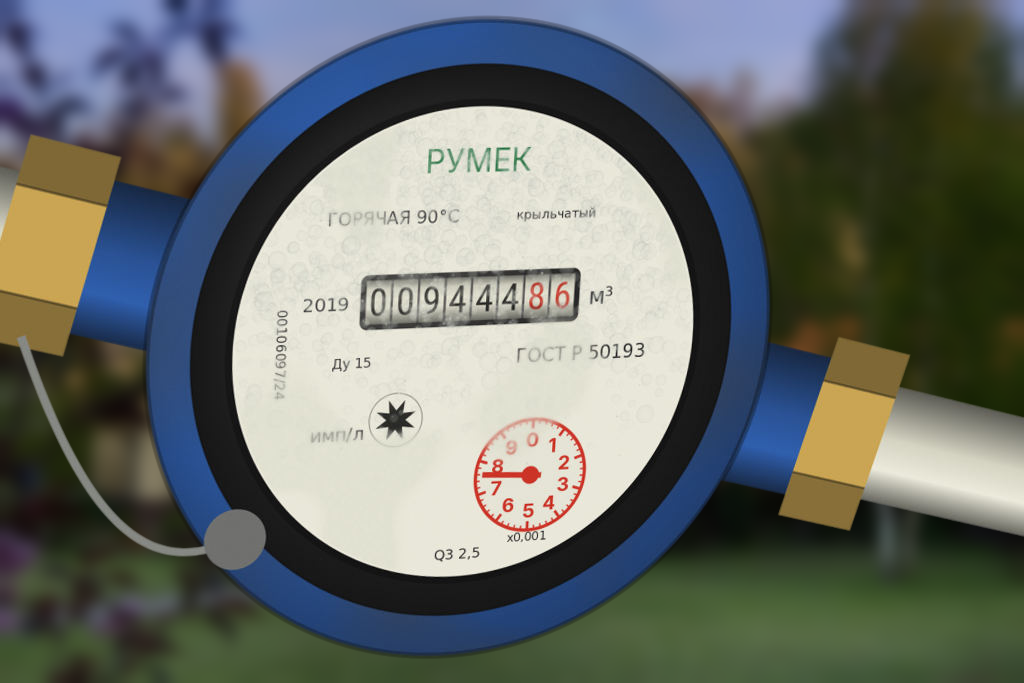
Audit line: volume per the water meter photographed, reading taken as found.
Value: 9444.867 m³
